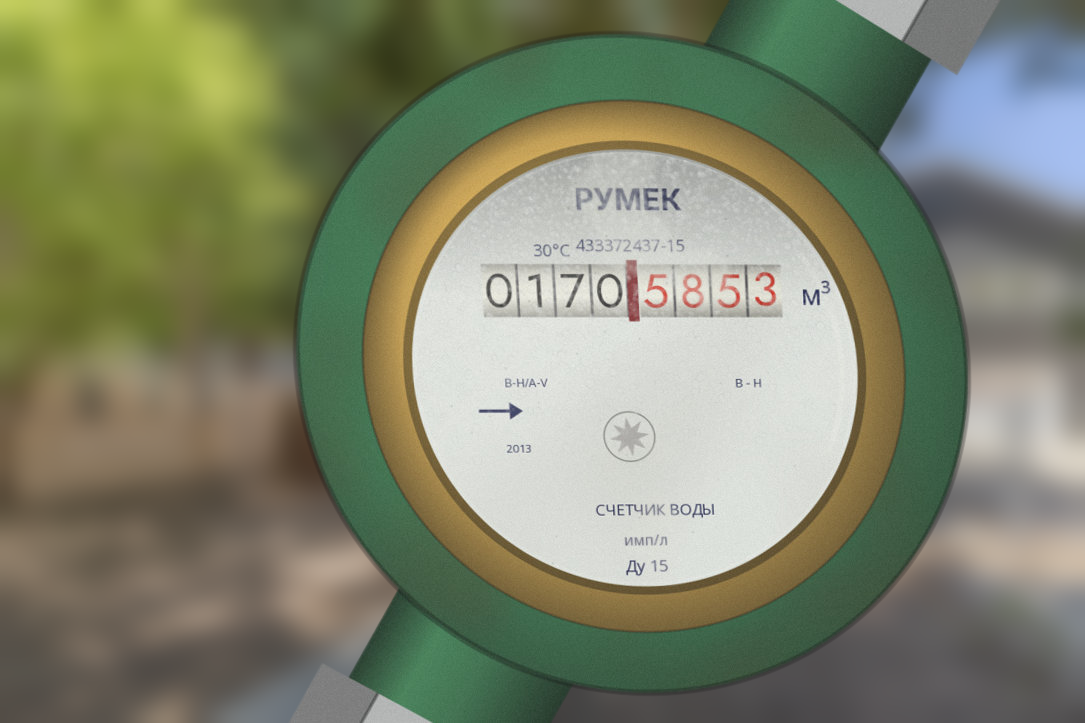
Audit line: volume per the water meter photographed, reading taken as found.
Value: 170.5853 m³
